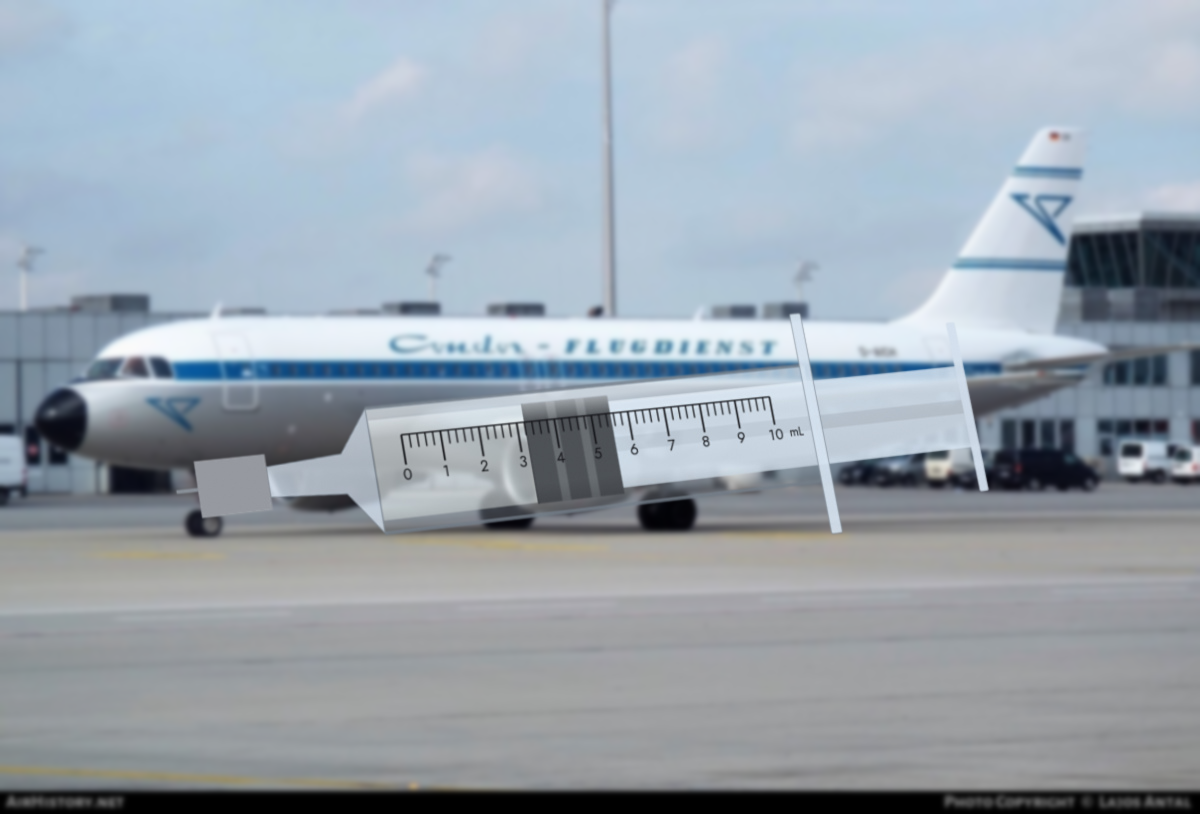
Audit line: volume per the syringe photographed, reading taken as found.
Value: 3.2 mL
